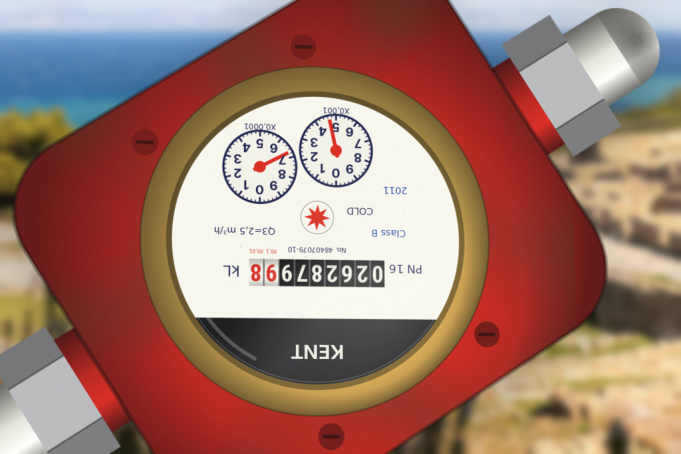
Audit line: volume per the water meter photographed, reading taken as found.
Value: 262879.9846 kL
